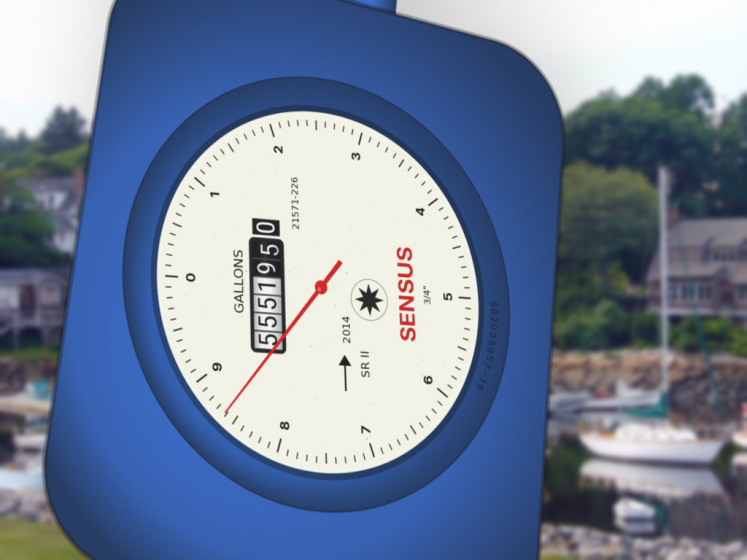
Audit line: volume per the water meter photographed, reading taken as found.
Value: 5551948.6 gal
